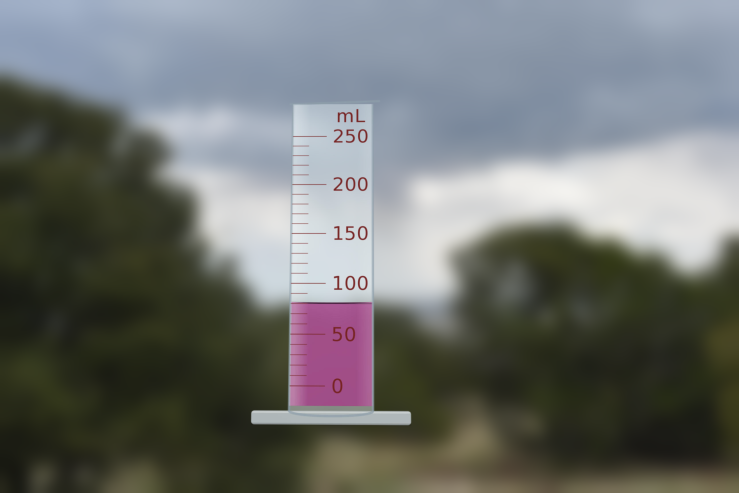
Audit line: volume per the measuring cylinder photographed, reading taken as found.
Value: 80 mL
